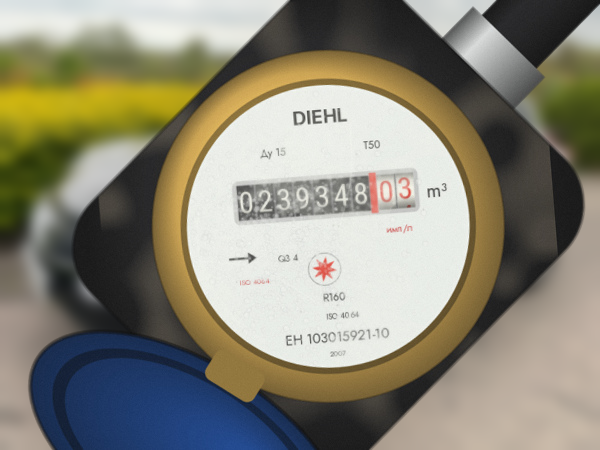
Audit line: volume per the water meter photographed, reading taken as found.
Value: 239348.03 m³
